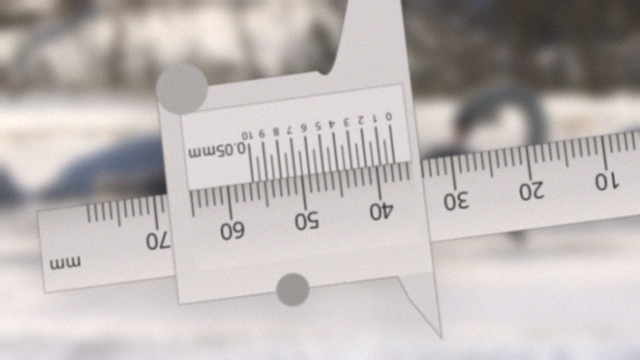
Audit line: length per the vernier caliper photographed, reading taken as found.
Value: 37.6 mm
